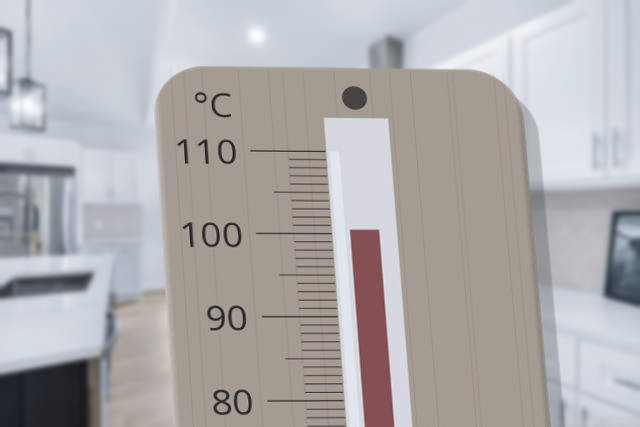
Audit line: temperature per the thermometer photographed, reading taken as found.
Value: 100.5 °C
